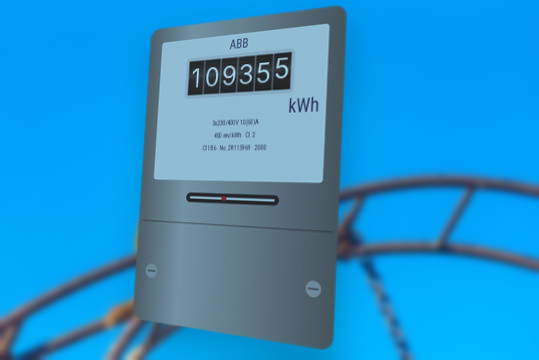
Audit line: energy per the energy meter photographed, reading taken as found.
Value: 109355 kWh
